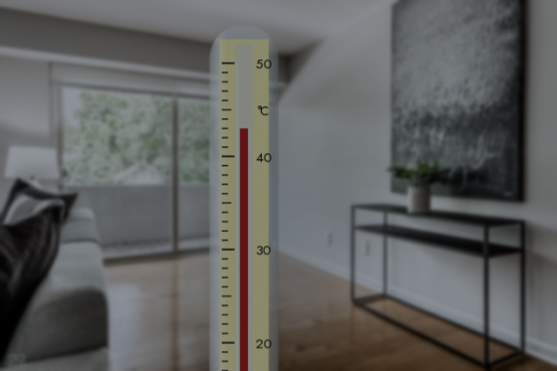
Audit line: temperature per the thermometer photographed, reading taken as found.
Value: 43 °C
